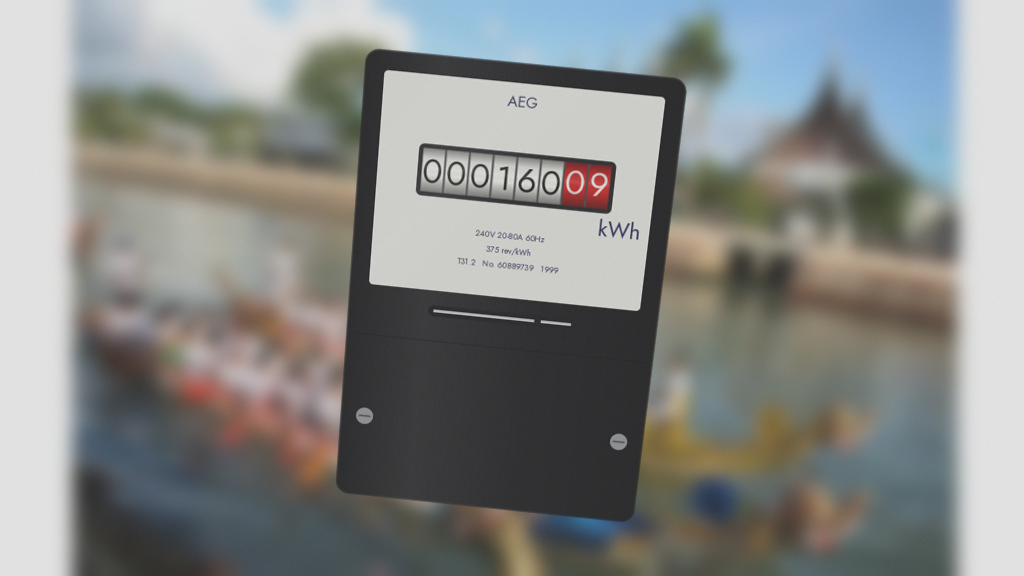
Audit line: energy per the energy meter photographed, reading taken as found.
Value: 160.09 kWh
